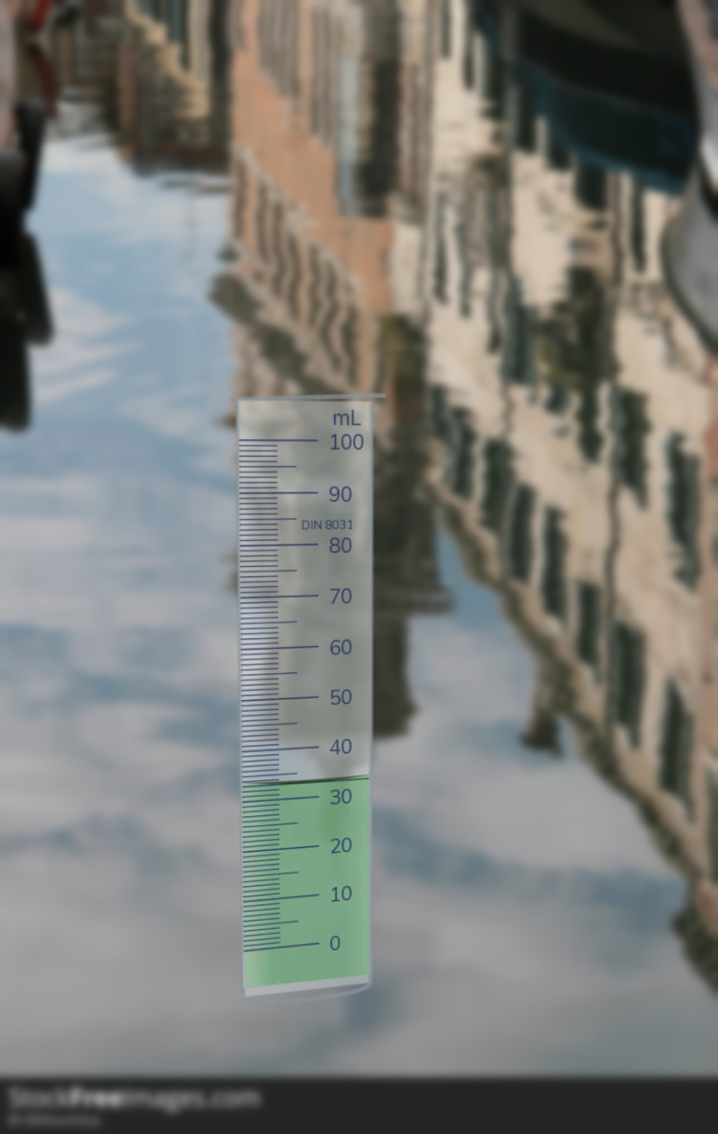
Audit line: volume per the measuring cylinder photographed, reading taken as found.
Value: 33 mL
